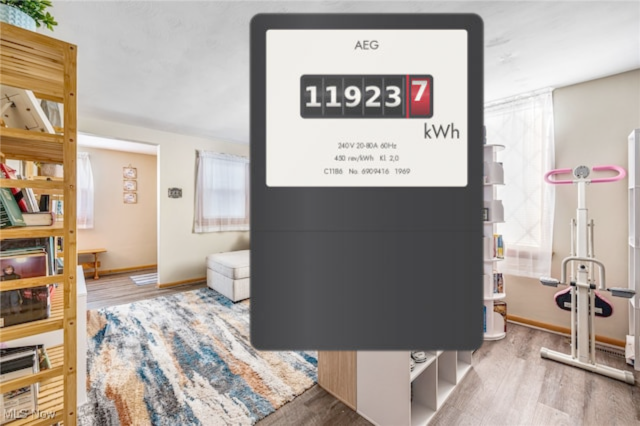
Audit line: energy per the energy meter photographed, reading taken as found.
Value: 11923.7 kWh
